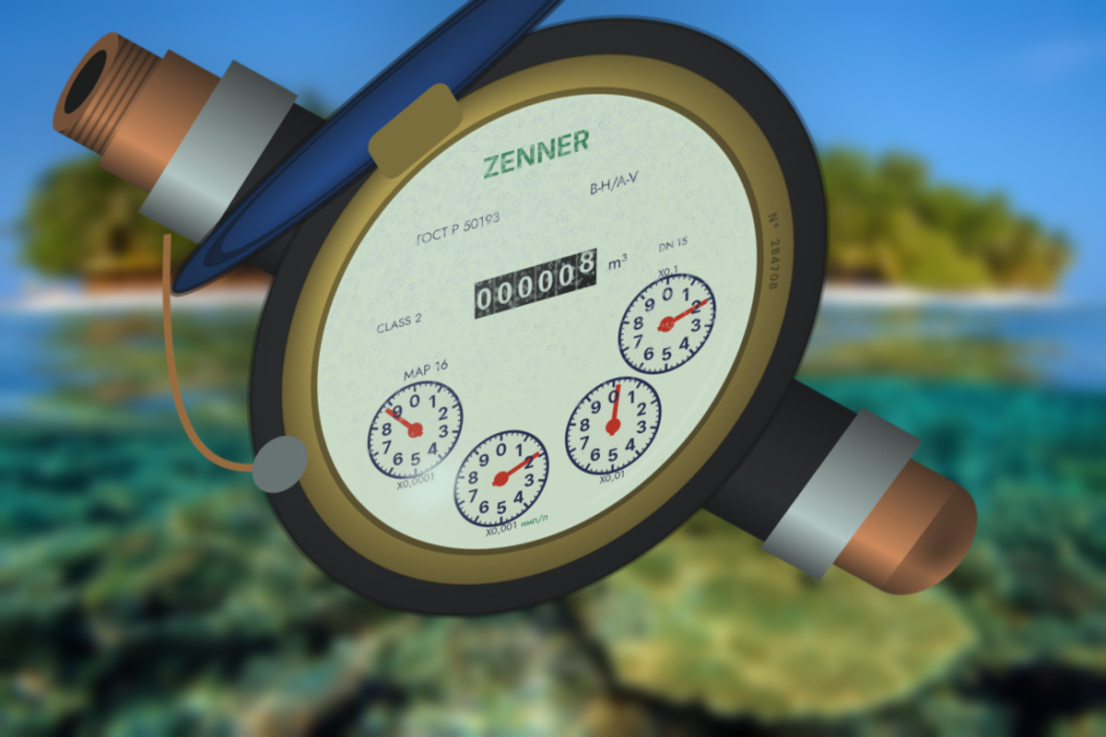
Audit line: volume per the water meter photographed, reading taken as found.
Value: 8.2018 m³
